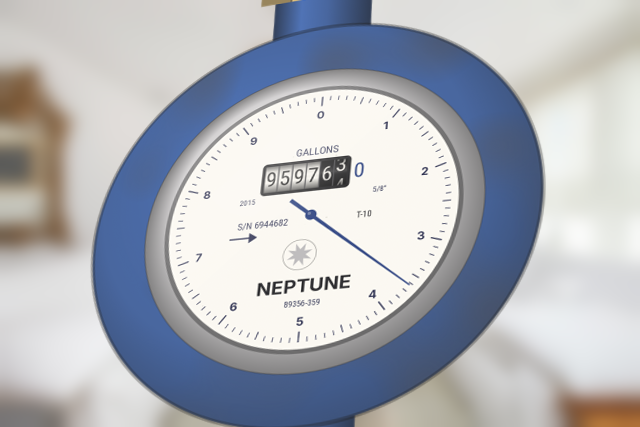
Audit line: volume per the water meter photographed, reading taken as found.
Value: 9597633.6 gal
